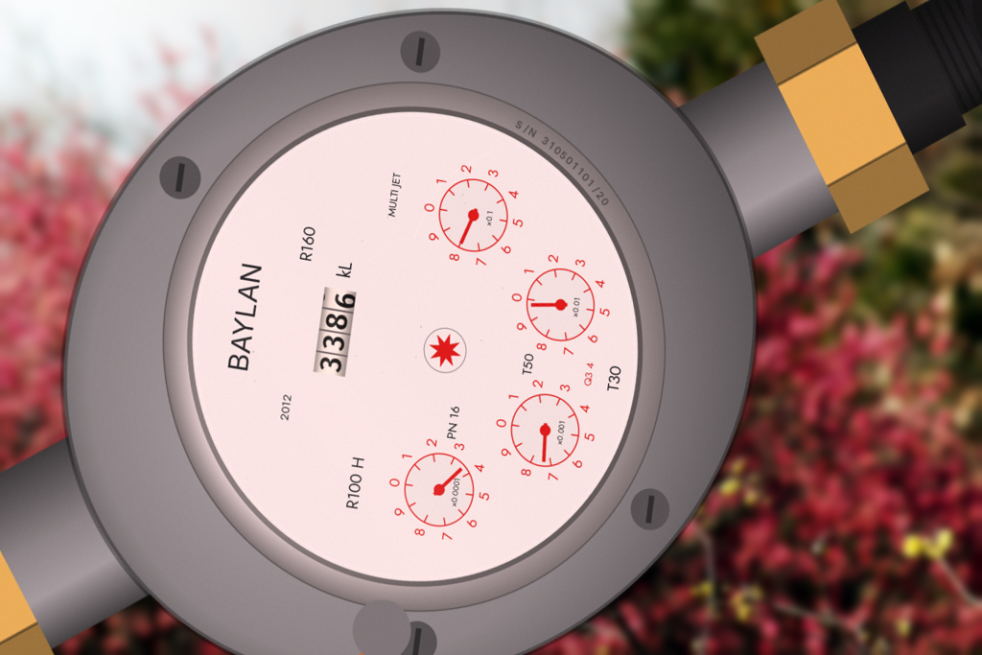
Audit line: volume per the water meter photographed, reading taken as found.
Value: 3385.7973 kL
